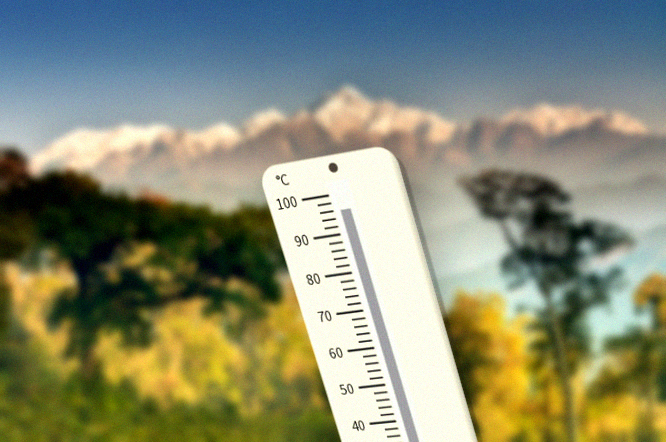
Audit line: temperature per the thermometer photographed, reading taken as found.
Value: 96 °C
